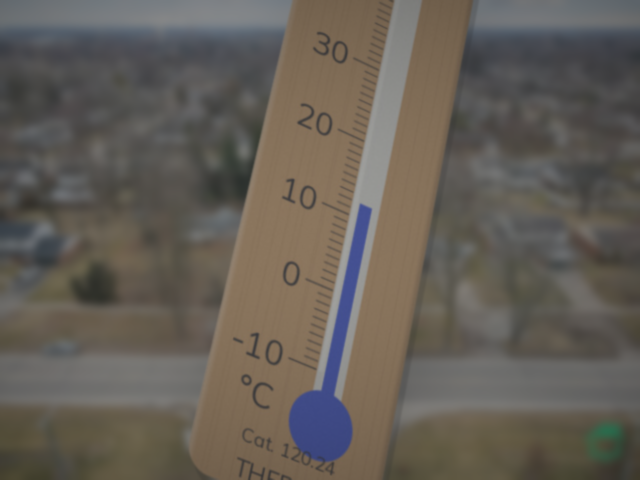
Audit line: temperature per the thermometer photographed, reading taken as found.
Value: 12 °C
